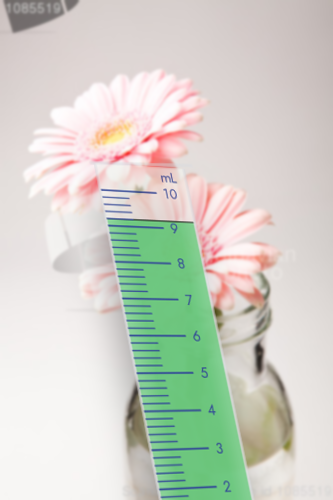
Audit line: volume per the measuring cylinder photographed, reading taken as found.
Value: 9.2 mL
